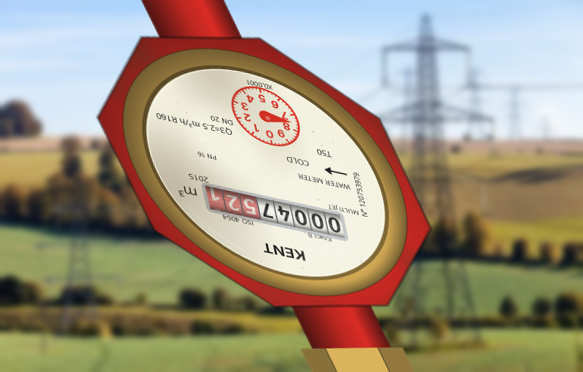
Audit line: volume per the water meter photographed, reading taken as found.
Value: 47.5207 m³
